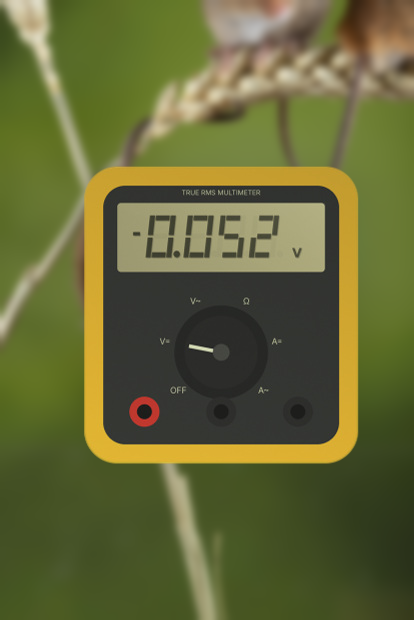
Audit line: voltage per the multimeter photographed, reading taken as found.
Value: -0.052 V
